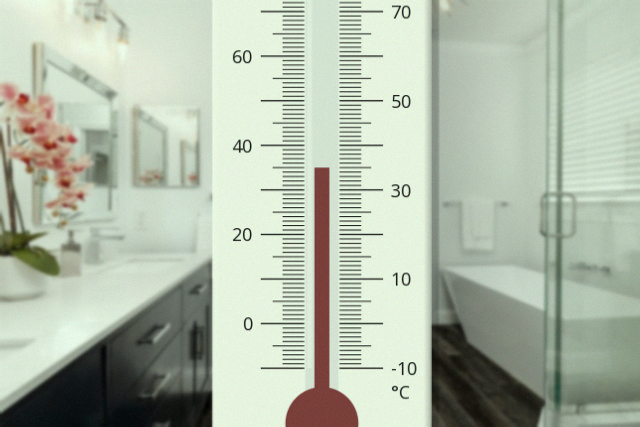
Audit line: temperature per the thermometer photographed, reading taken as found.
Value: 35 °C
